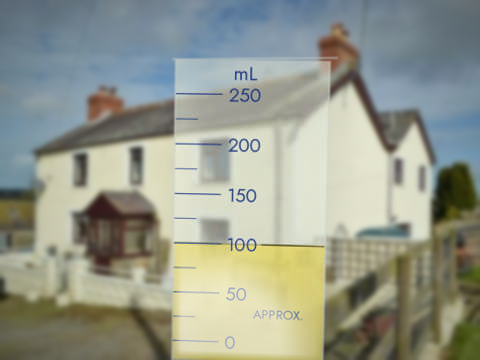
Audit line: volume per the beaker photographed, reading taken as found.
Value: 100 mL
